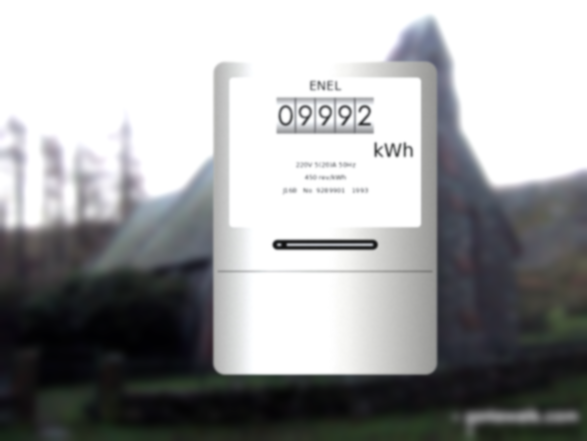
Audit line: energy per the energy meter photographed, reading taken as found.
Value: 9992 kWh
